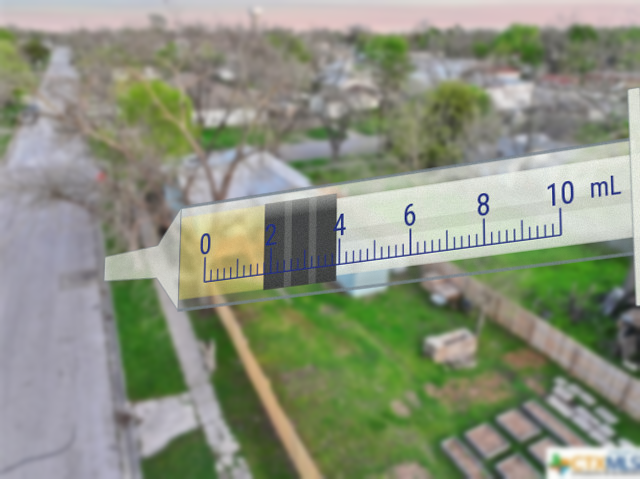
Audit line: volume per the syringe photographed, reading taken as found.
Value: 1.8 mL
